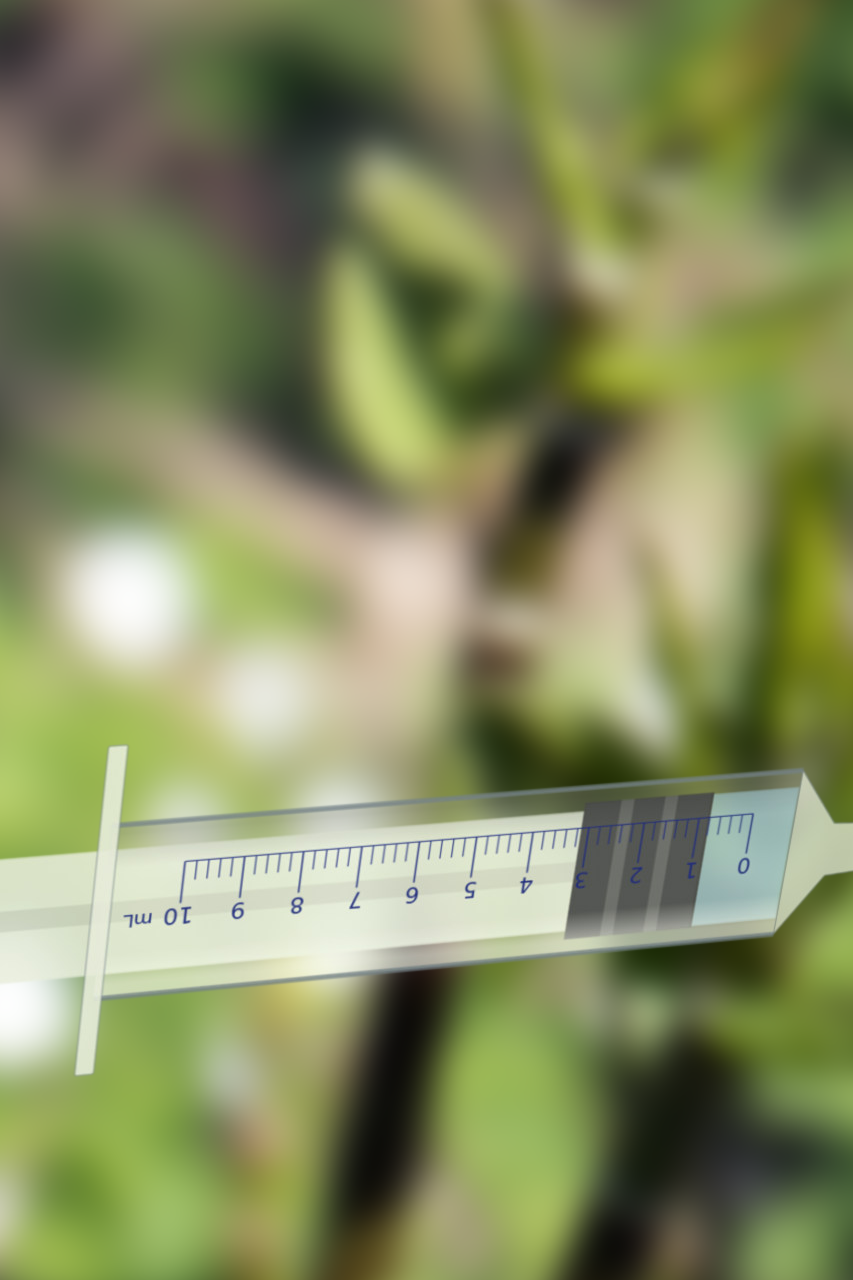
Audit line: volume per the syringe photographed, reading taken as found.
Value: 0.8 mL
